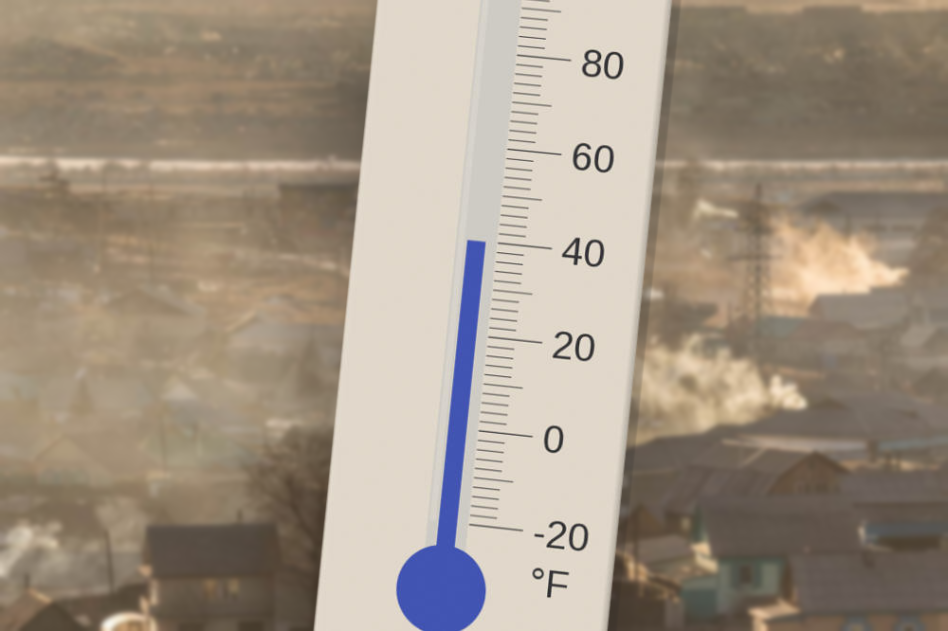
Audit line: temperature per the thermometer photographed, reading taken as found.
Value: 40 °F
